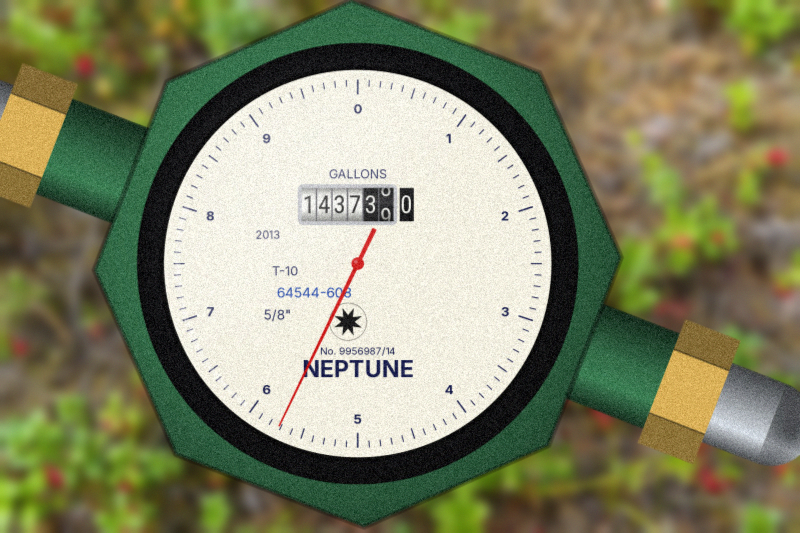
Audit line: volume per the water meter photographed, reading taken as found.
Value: 1437385.7 gal
